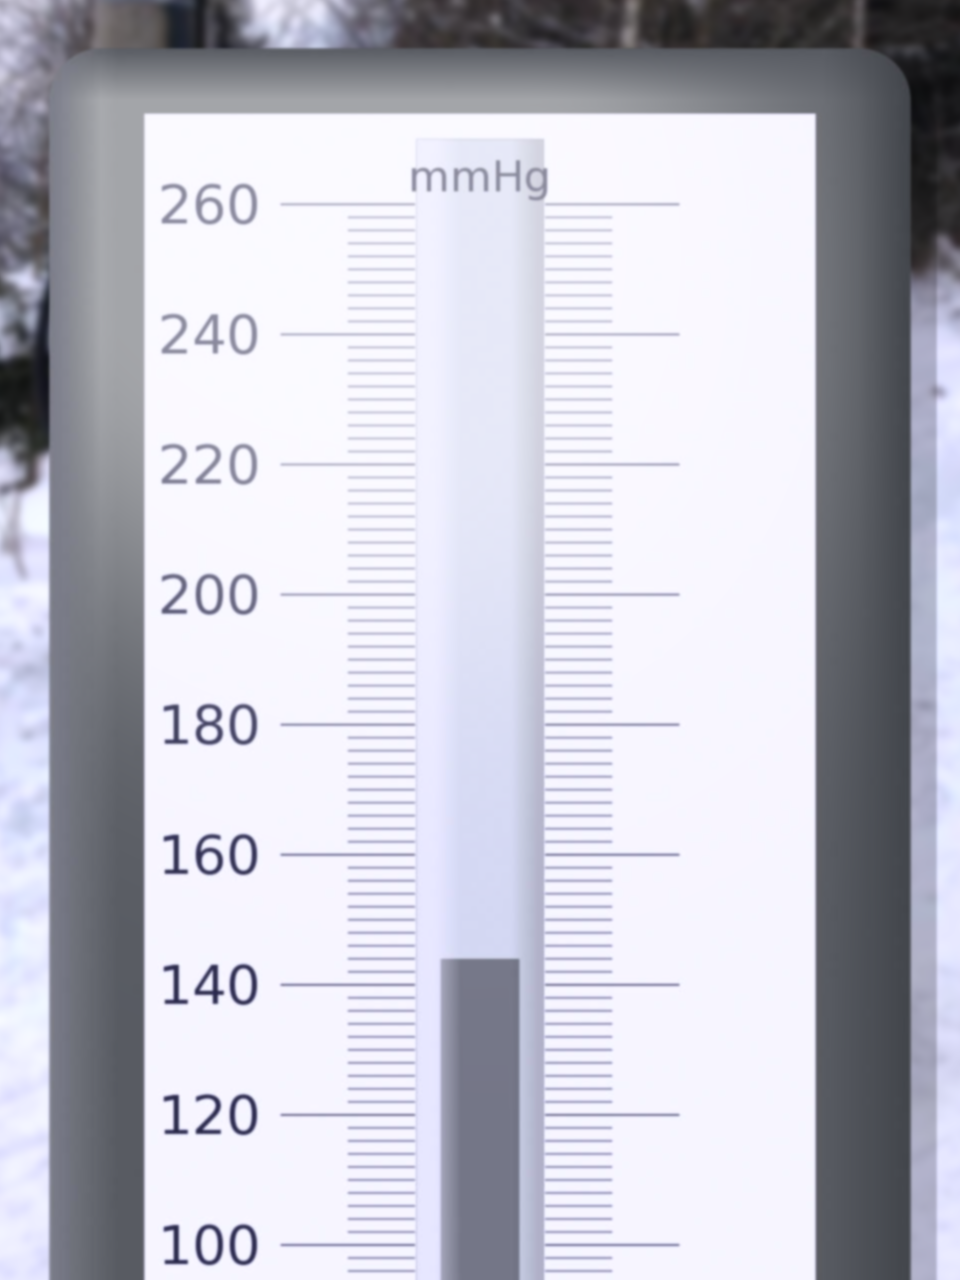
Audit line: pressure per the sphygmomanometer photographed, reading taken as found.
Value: 144 mmHg
